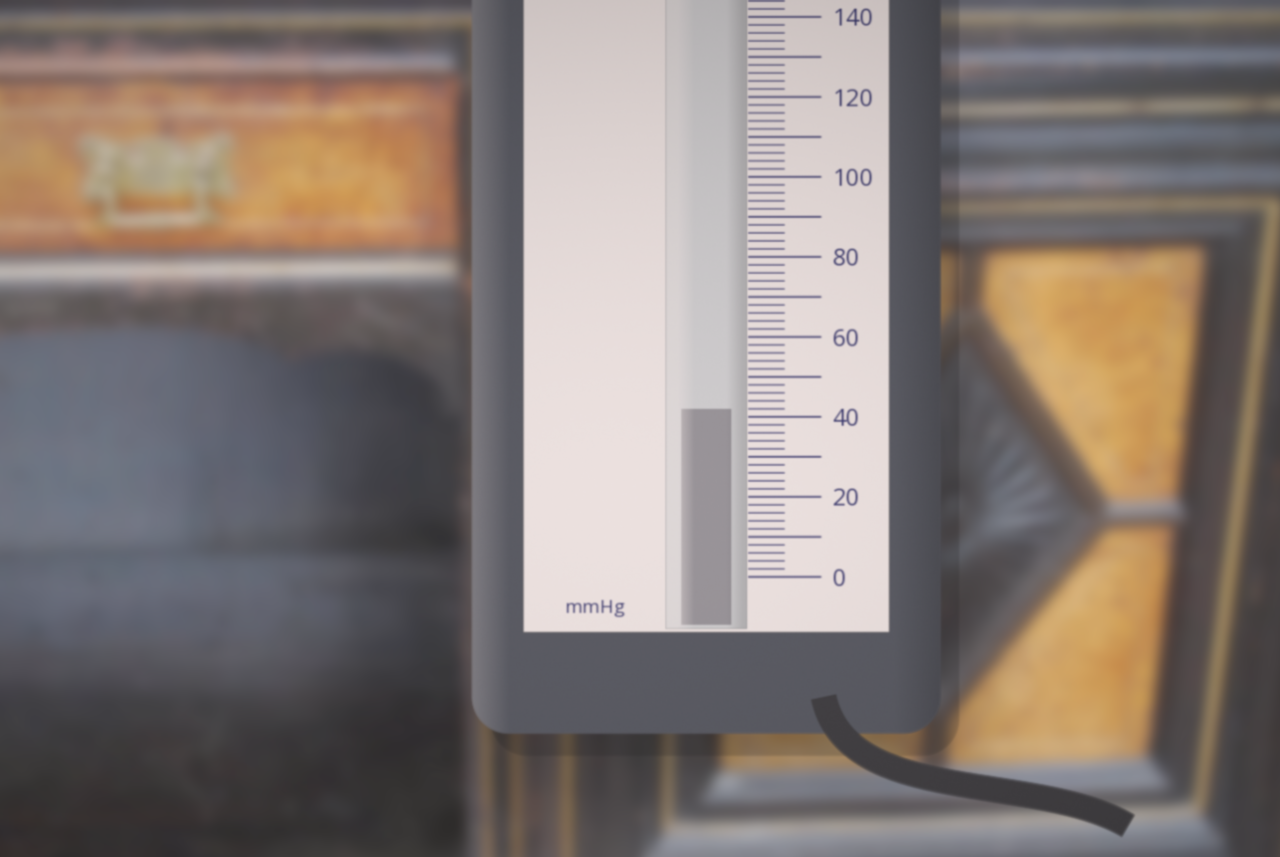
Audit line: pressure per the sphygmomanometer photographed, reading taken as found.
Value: 42 mmHg
